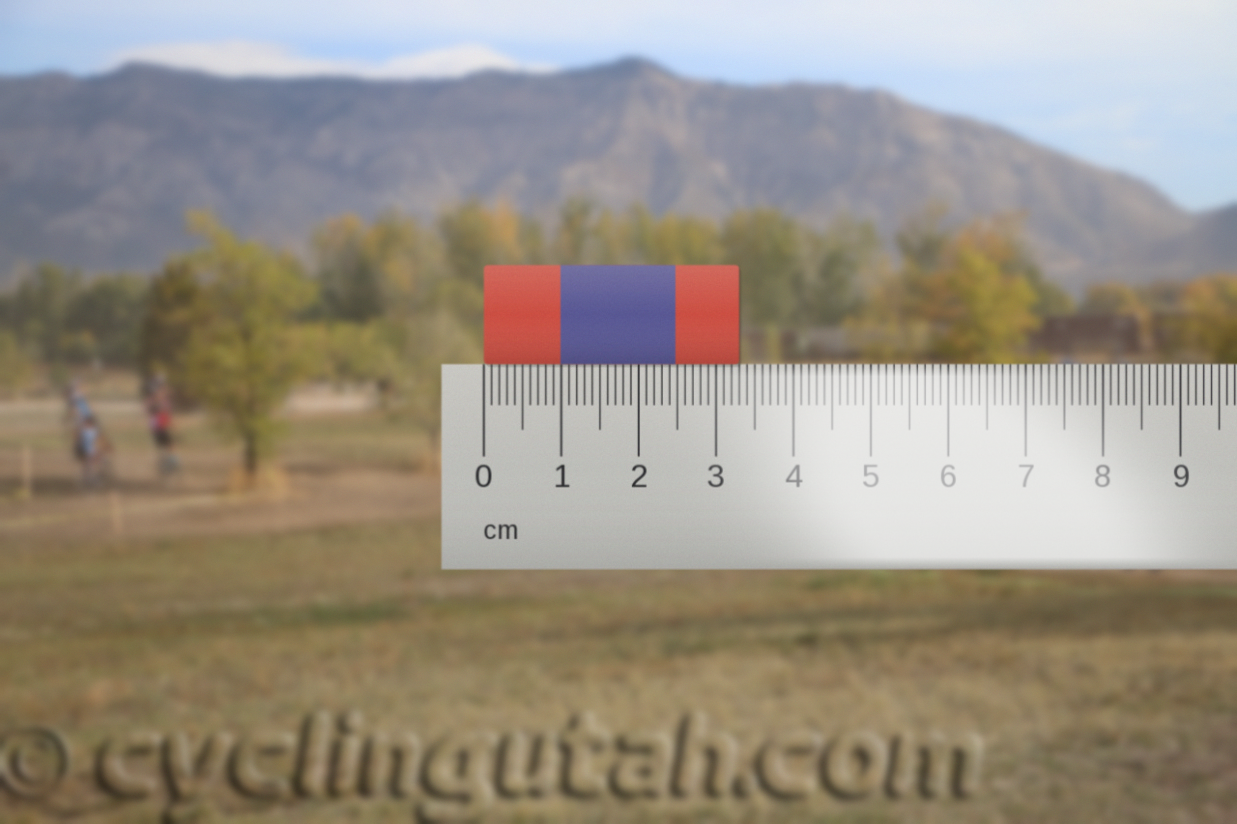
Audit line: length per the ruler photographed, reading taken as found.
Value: 3.3 cm
